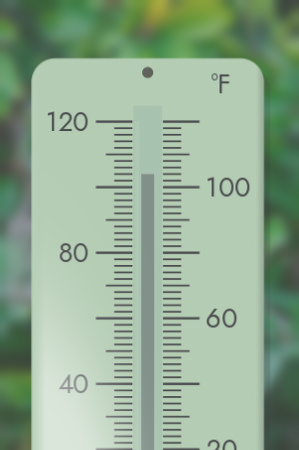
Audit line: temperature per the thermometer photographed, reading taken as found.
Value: 104 °F
